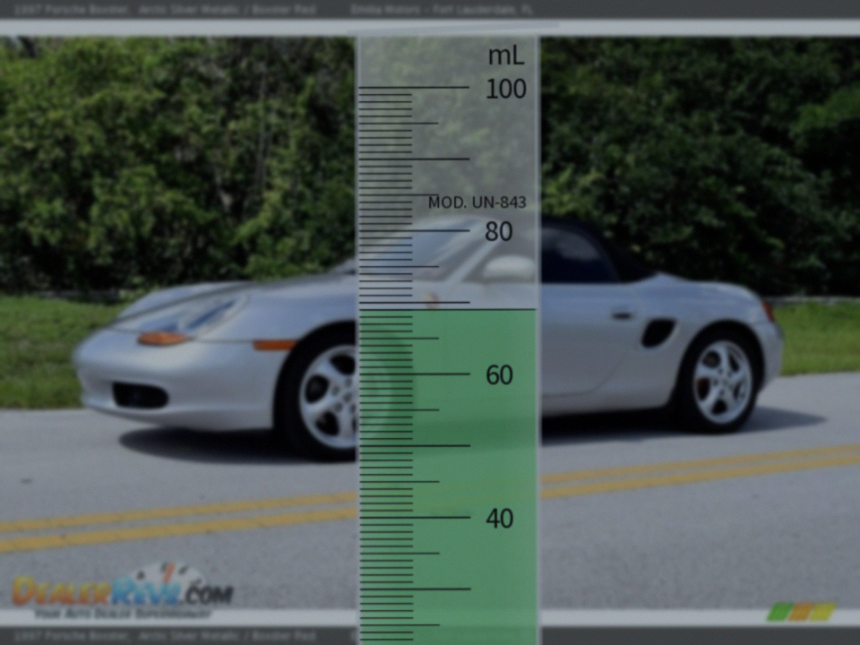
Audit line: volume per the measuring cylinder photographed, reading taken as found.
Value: 69 mL
